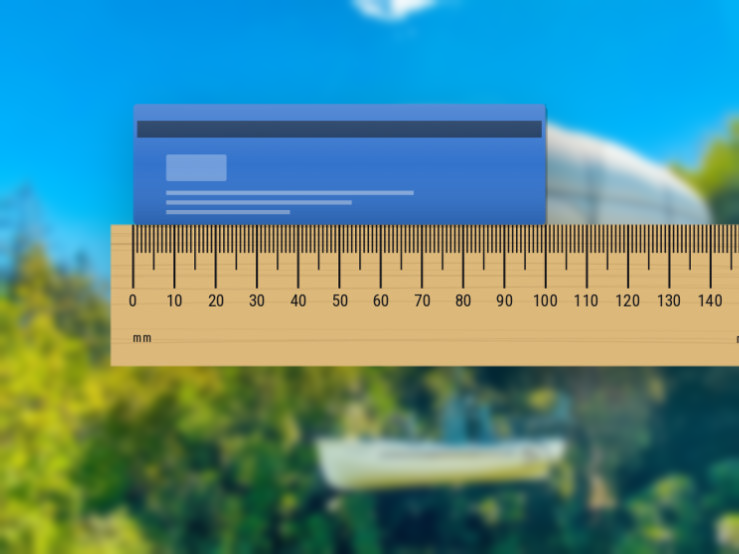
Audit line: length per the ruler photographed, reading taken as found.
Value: 100 mm
